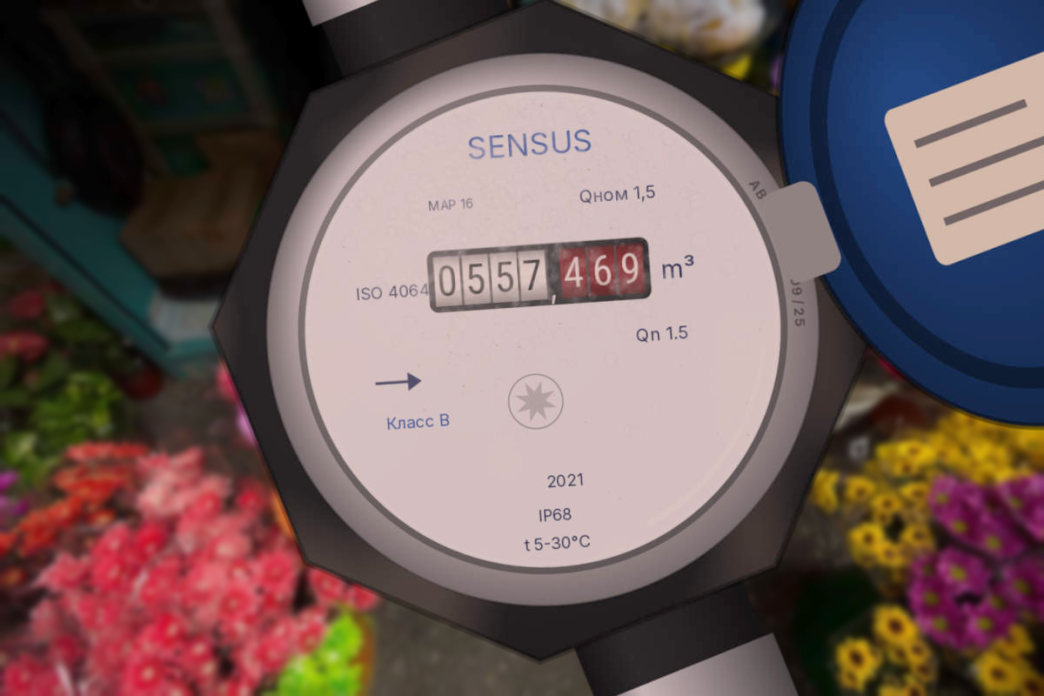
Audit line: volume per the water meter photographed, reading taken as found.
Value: 557.469 m³
